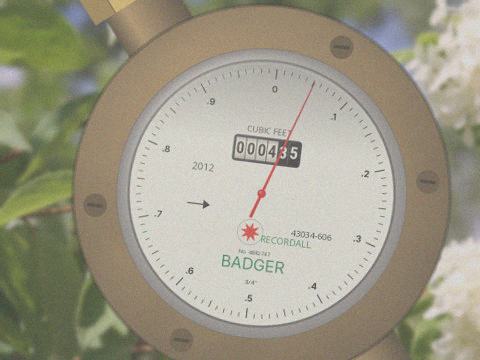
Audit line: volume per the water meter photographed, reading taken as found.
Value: 435.05 ft³
